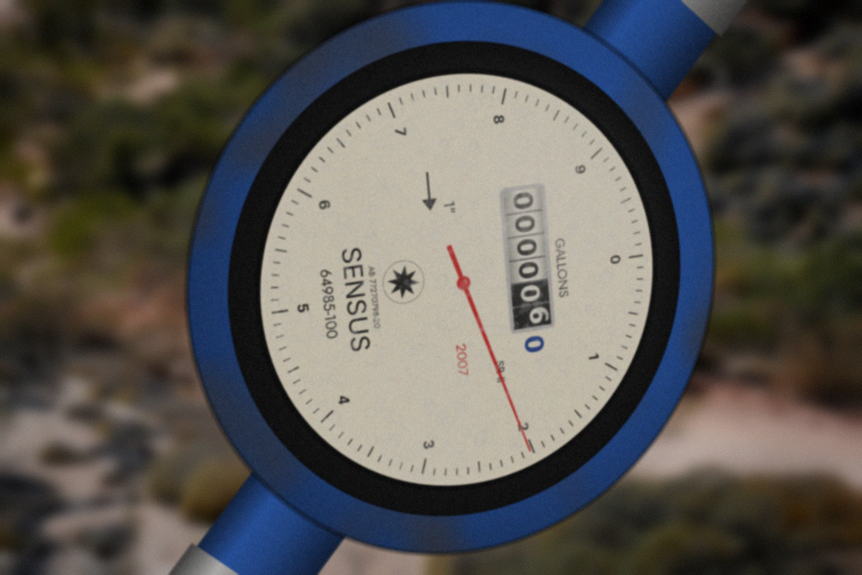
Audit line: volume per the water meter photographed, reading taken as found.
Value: 62.0 gal
